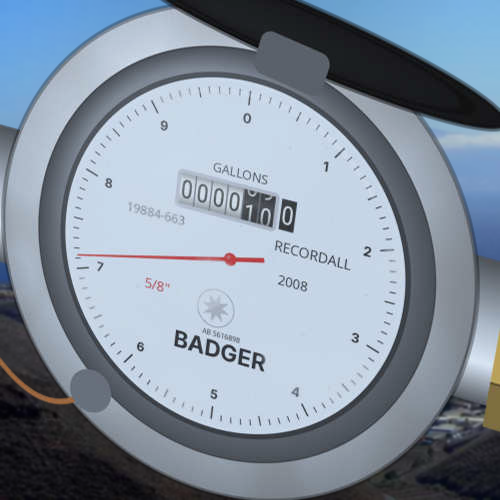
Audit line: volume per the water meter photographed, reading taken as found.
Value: 97.1 gal
